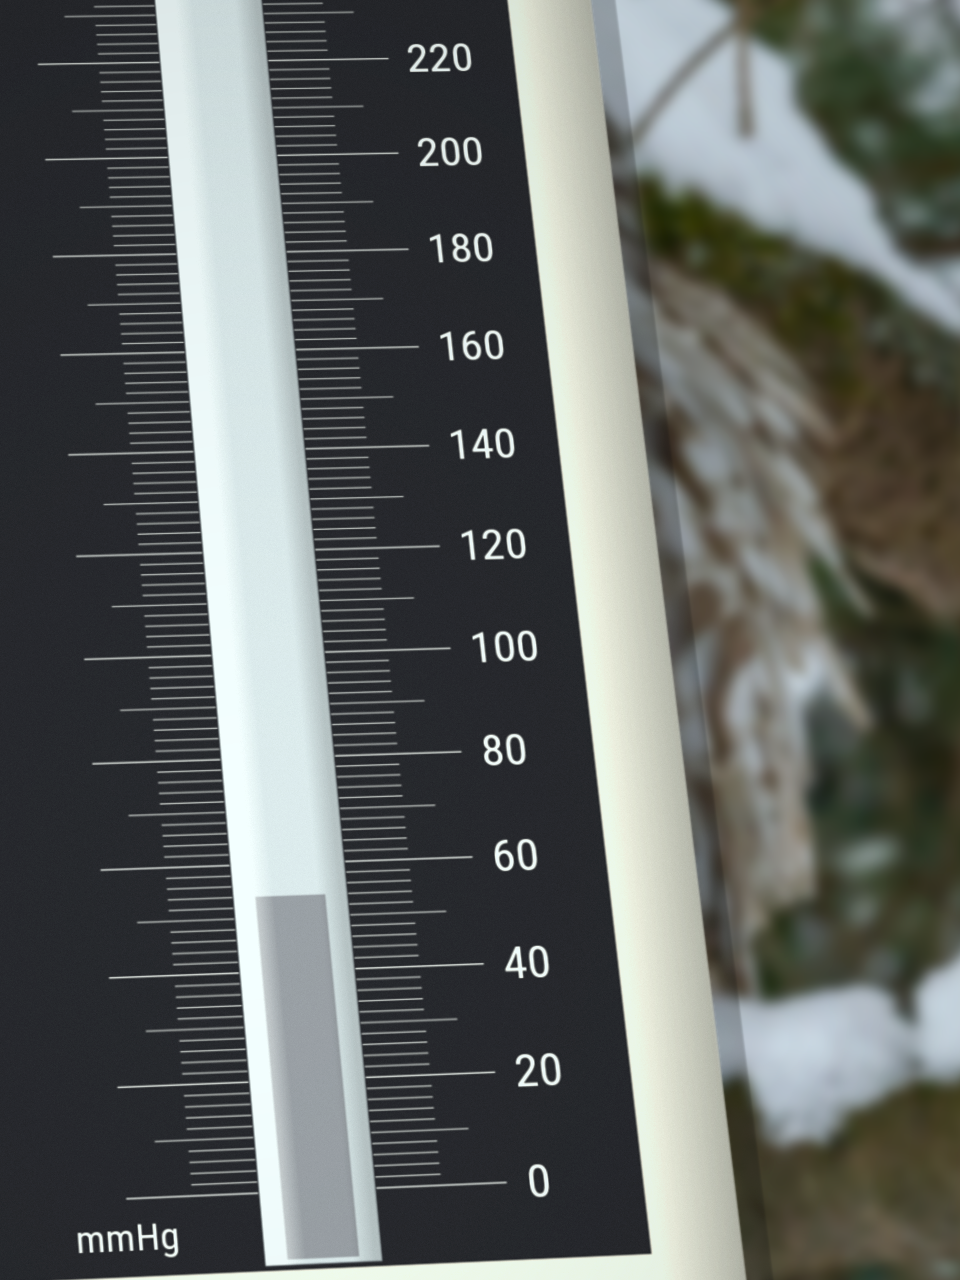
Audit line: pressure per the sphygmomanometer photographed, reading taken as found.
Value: 54 mmHg
